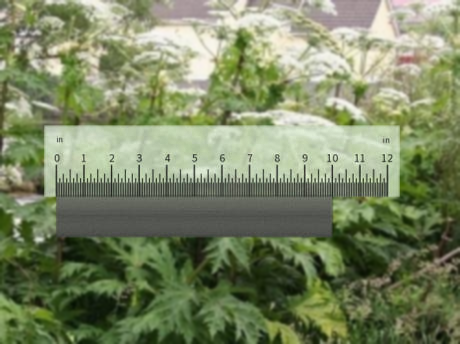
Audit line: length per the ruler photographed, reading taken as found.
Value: 10 in
